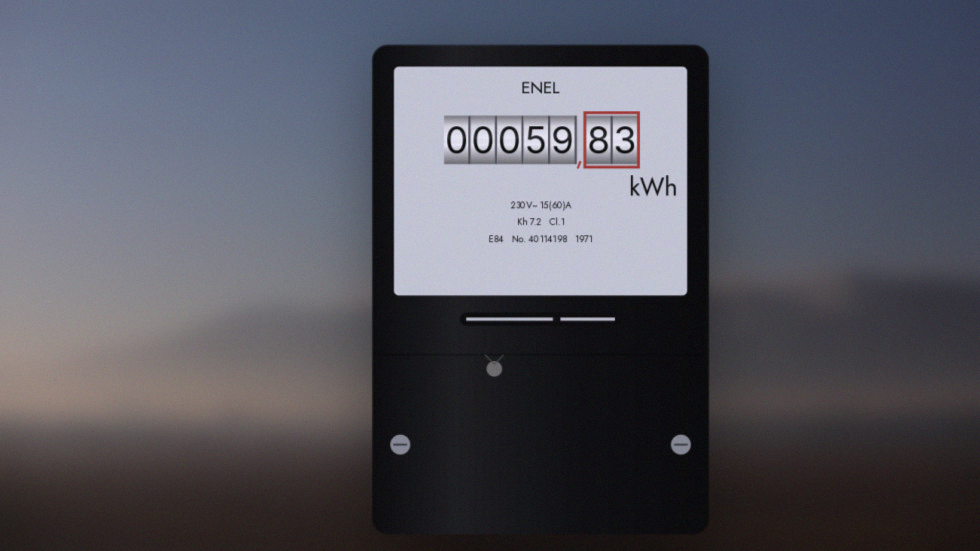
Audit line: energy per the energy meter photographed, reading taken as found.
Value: 59.83 kWh
